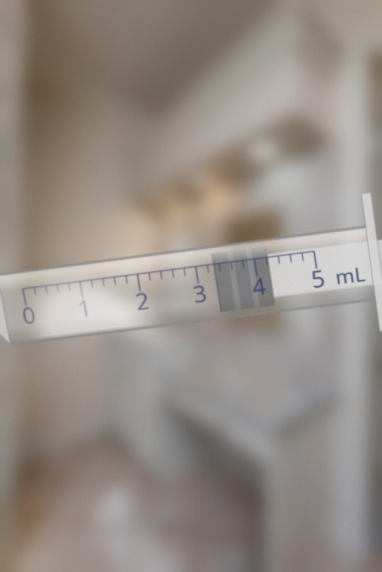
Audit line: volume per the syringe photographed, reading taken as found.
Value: 3.3 mL
